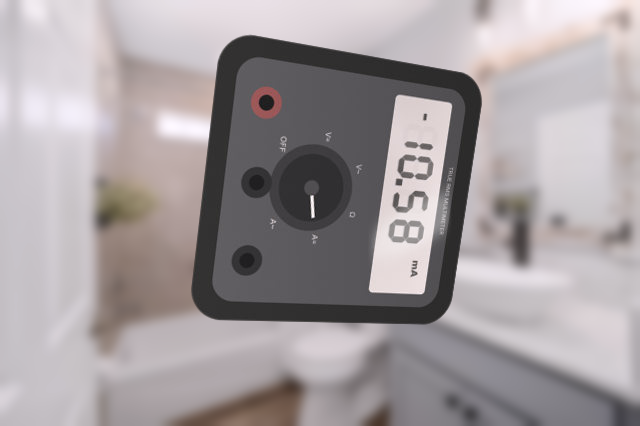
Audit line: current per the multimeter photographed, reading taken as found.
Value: -10.58 mA
